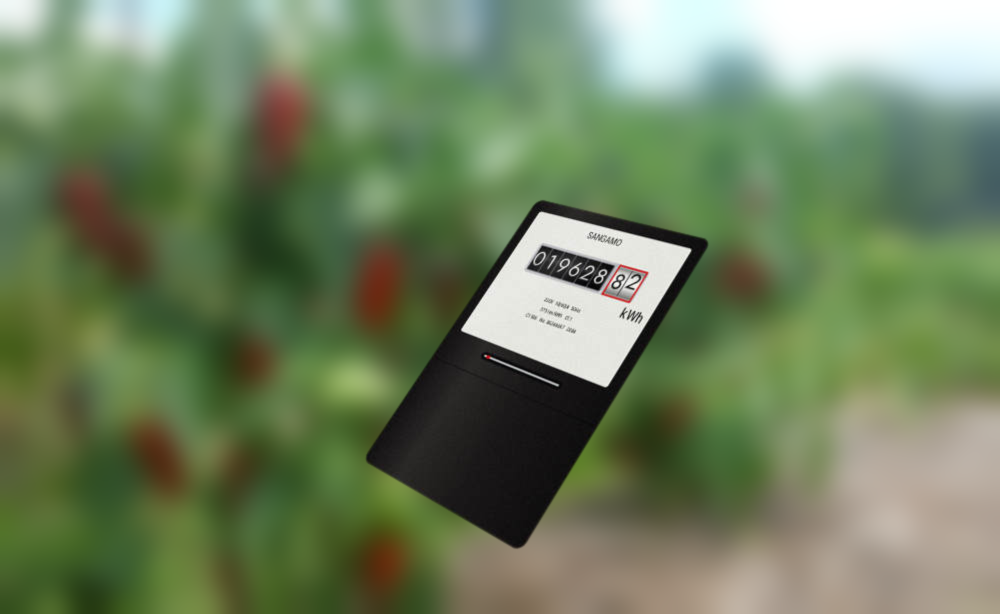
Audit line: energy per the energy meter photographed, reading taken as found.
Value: 19628.82 kWh
